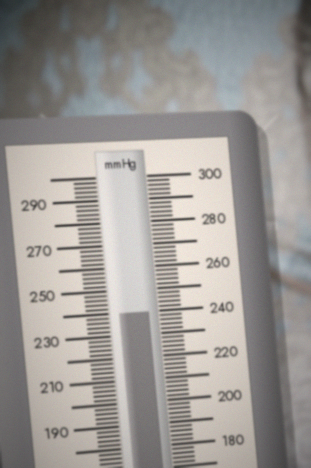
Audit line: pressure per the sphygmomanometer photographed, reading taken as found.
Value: 240 mmHg
